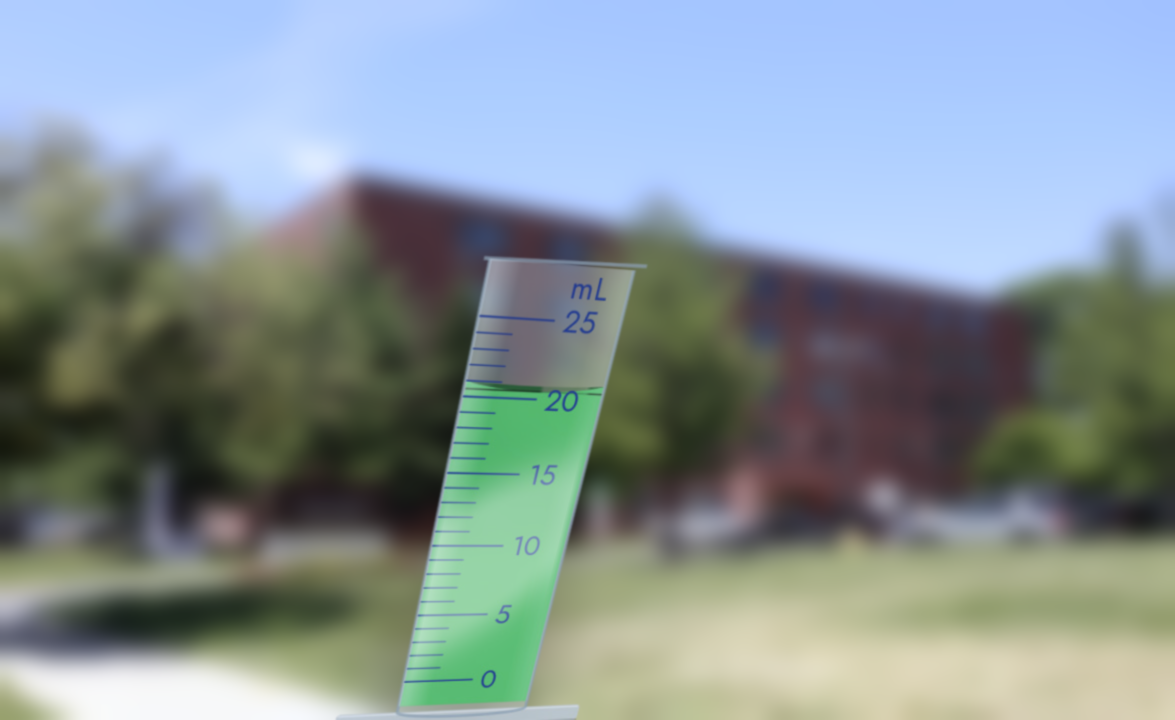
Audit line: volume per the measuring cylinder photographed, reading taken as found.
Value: 20.5 mL
